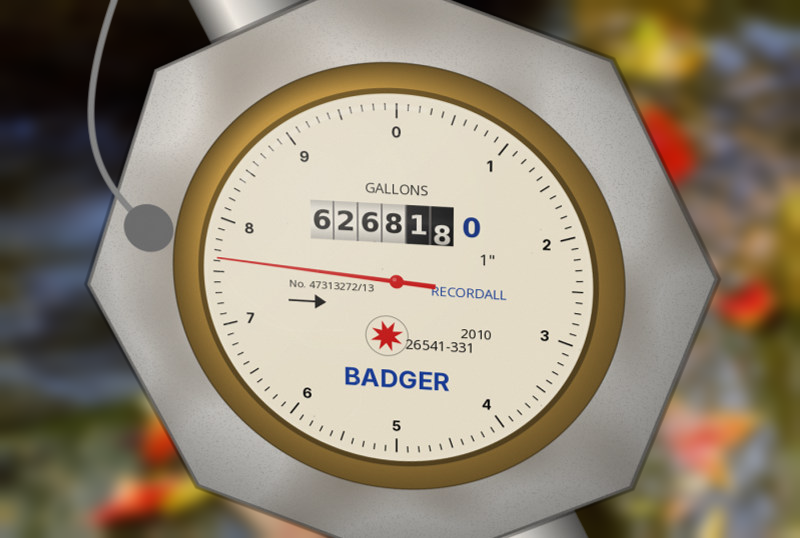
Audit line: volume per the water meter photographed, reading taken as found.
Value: 6268177.6 gal
